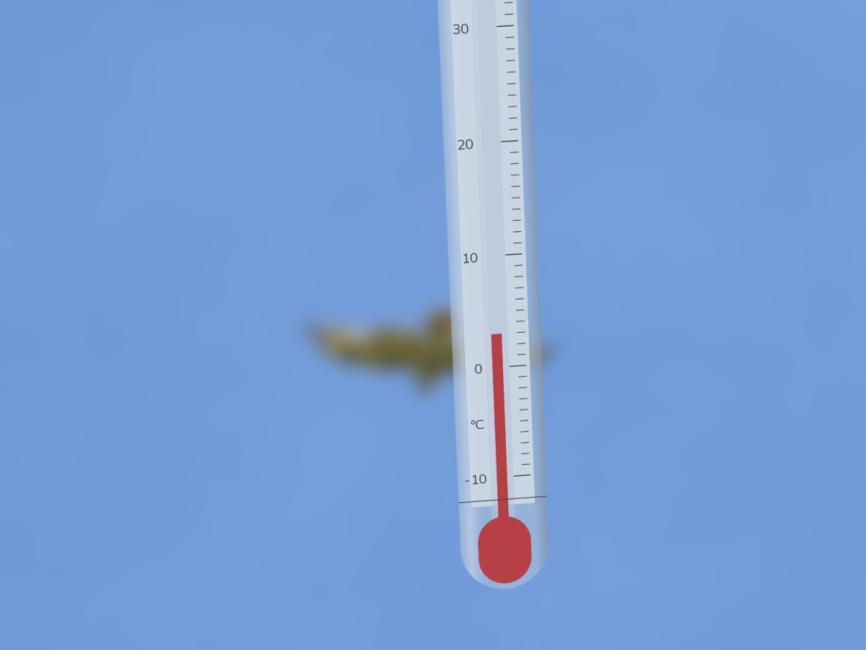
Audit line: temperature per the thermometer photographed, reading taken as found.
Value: 3 °C
